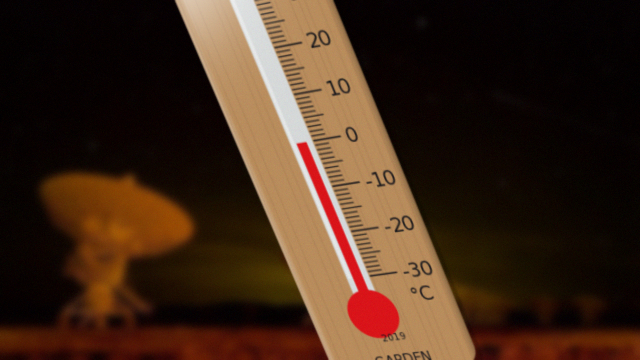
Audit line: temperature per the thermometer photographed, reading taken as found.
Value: 0 °C
